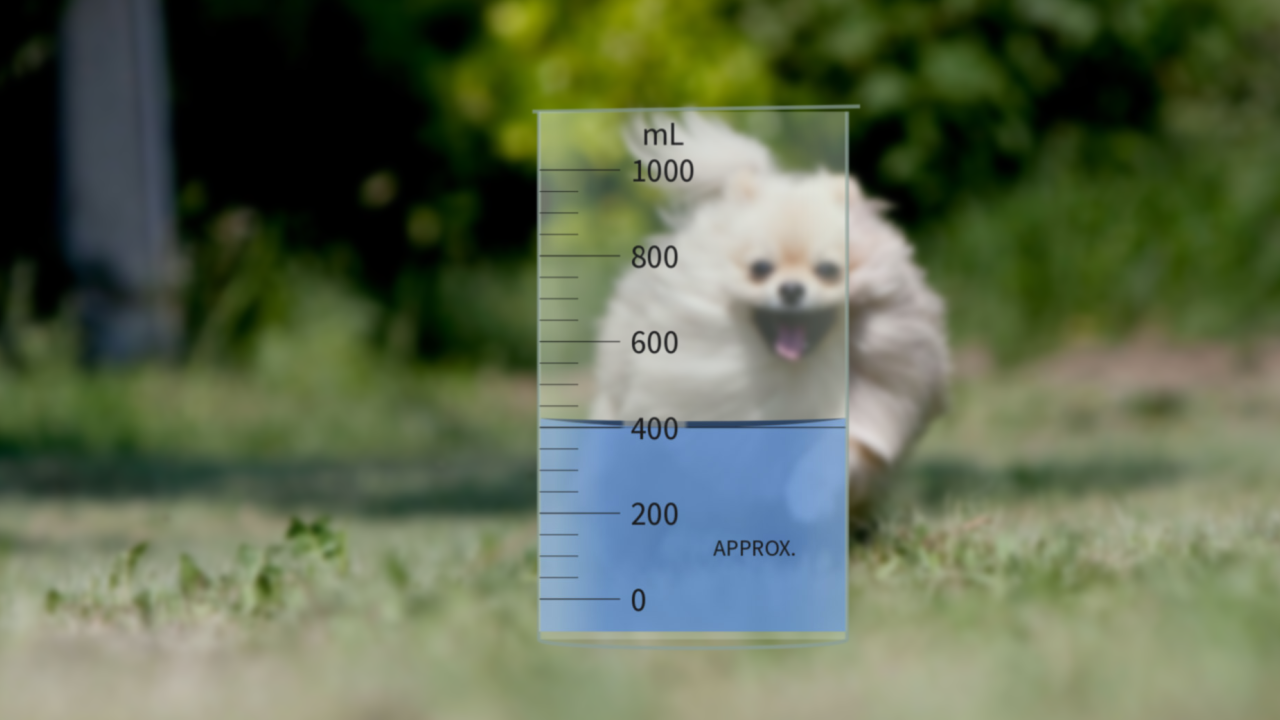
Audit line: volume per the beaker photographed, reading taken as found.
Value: 400 mL
